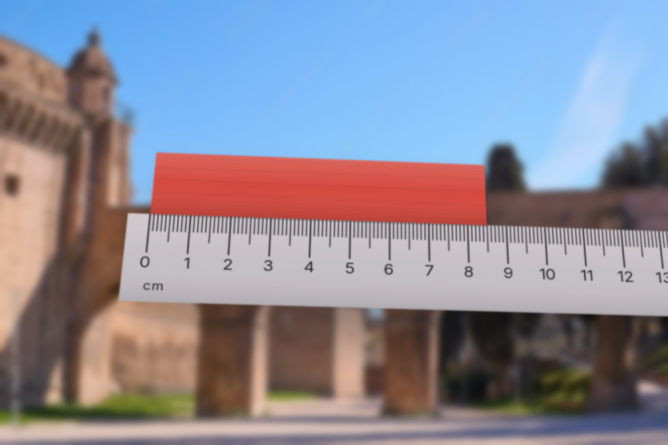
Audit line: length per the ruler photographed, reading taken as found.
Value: 8.5 cm
